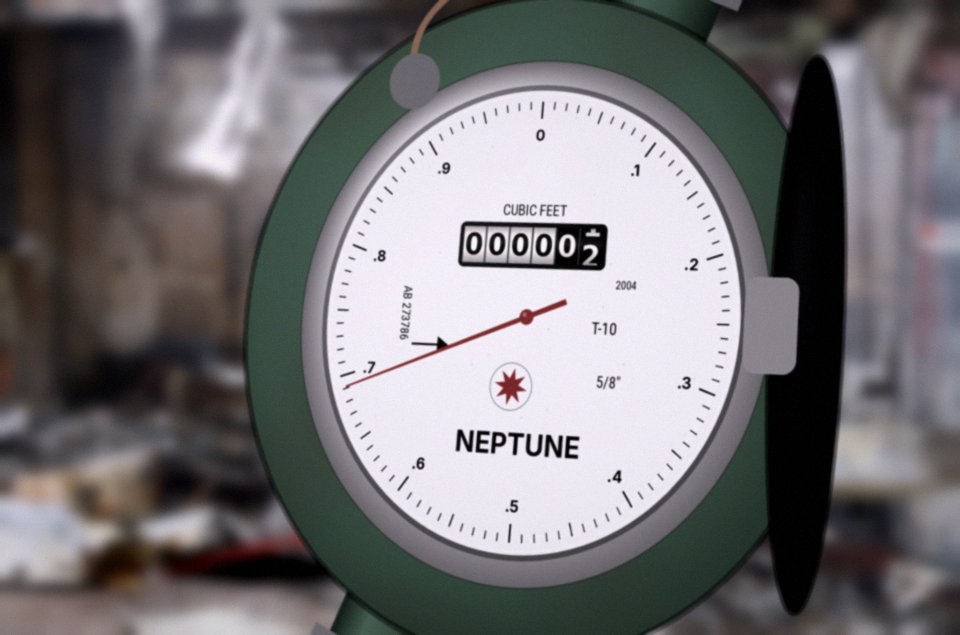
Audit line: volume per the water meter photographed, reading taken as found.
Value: 1.69 ft³
